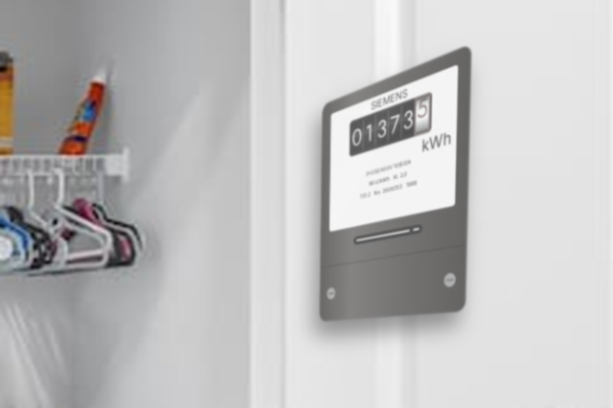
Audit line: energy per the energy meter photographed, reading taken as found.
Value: 1373.5 kWh
